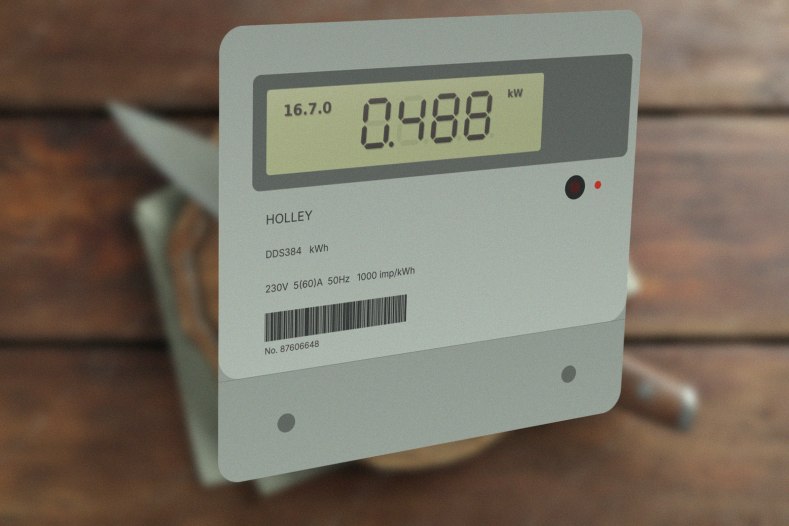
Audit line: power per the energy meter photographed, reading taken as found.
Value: 0.488 kW
